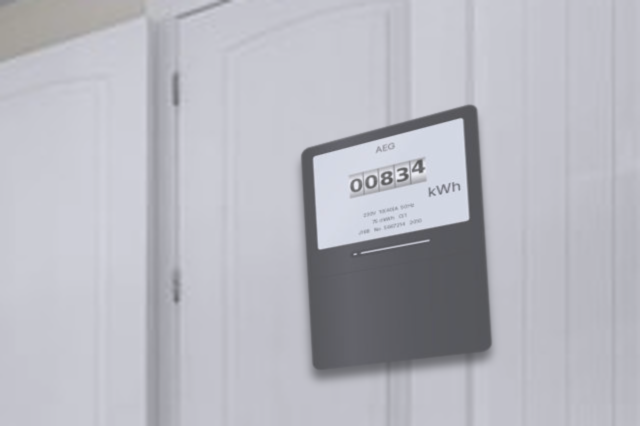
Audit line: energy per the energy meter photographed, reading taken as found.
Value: 834 kWh
